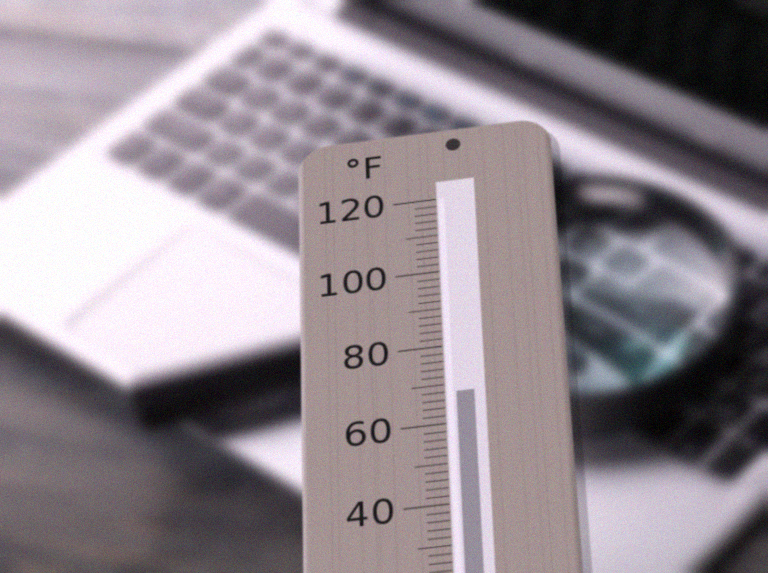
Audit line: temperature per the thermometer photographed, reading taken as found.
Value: 68 °F
